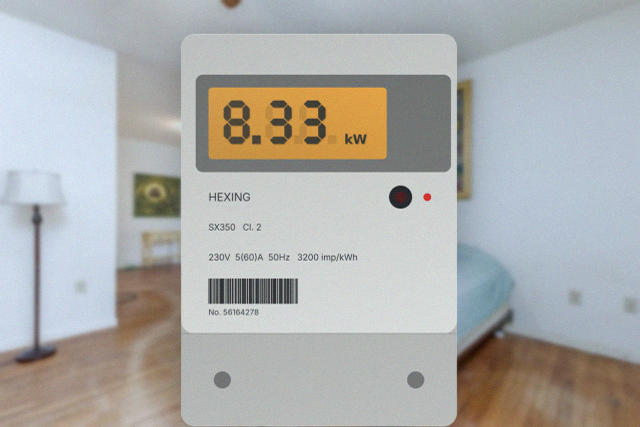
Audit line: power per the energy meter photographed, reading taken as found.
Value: 8.33 kW
